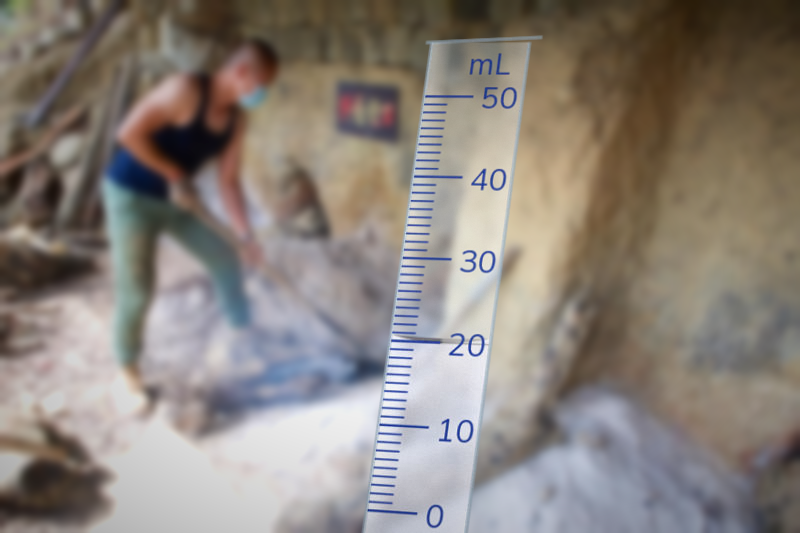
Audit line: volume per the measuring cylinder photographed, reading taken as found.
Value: 20 mL
